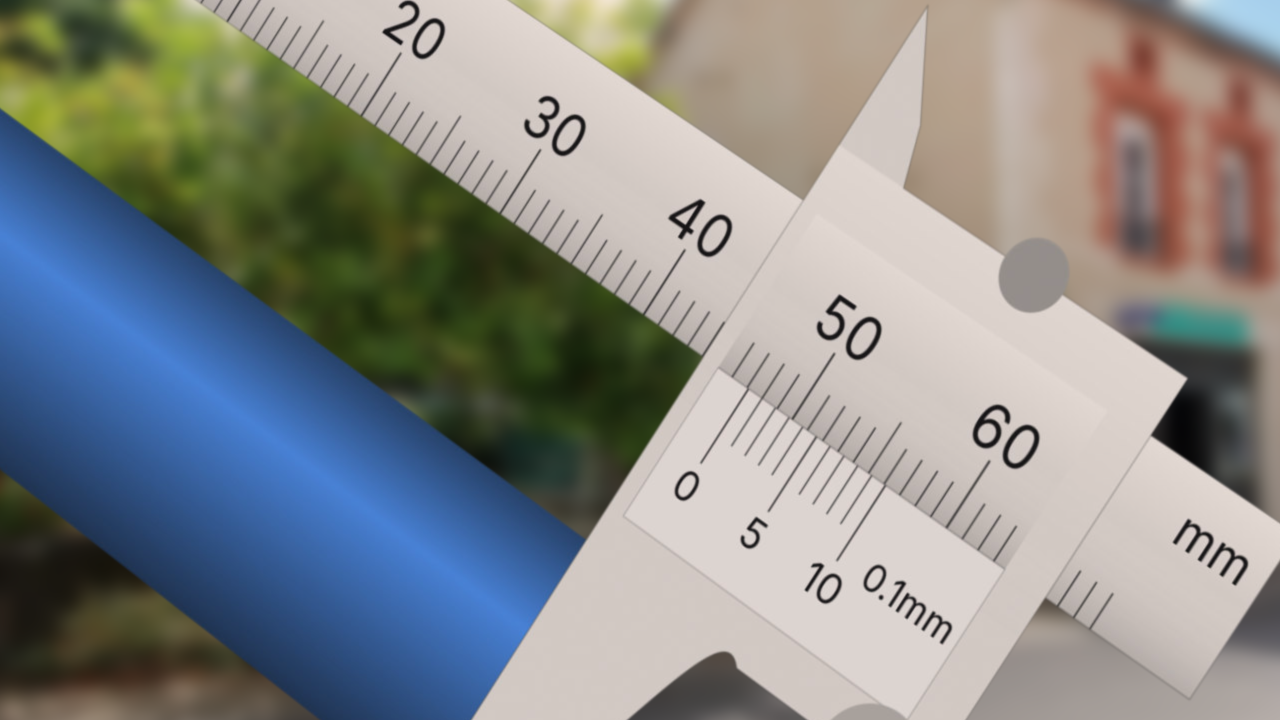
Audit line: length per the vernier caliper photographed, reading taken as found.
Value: 47.1 mm
